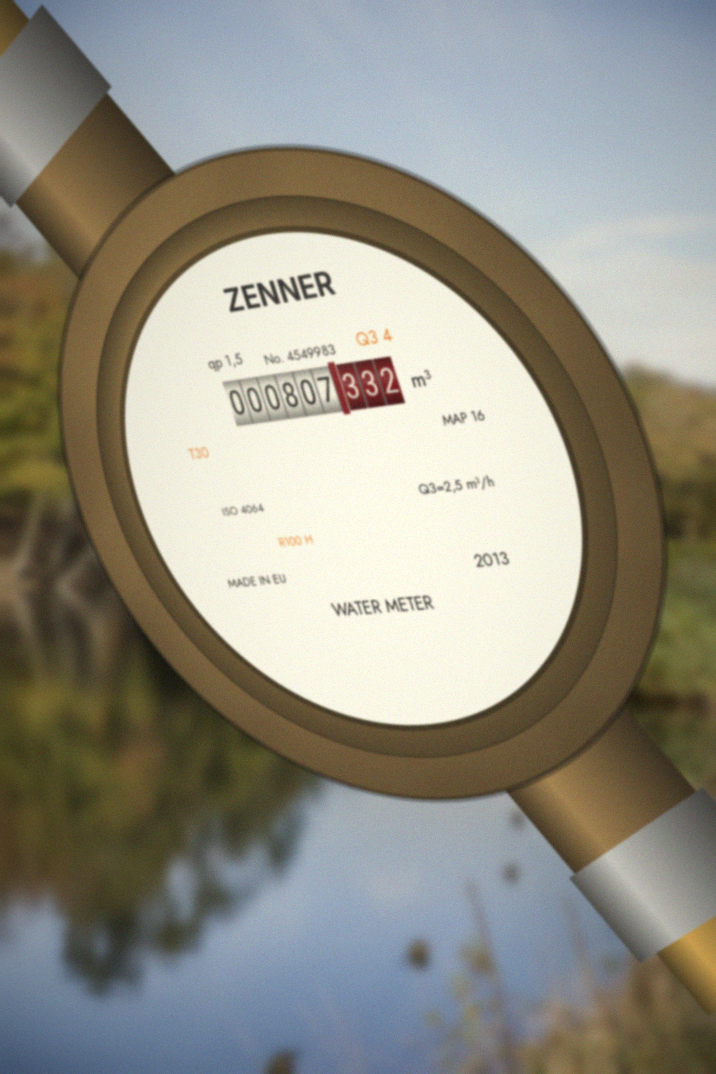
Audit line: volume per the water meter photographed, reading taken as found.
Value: 807.332 m³
